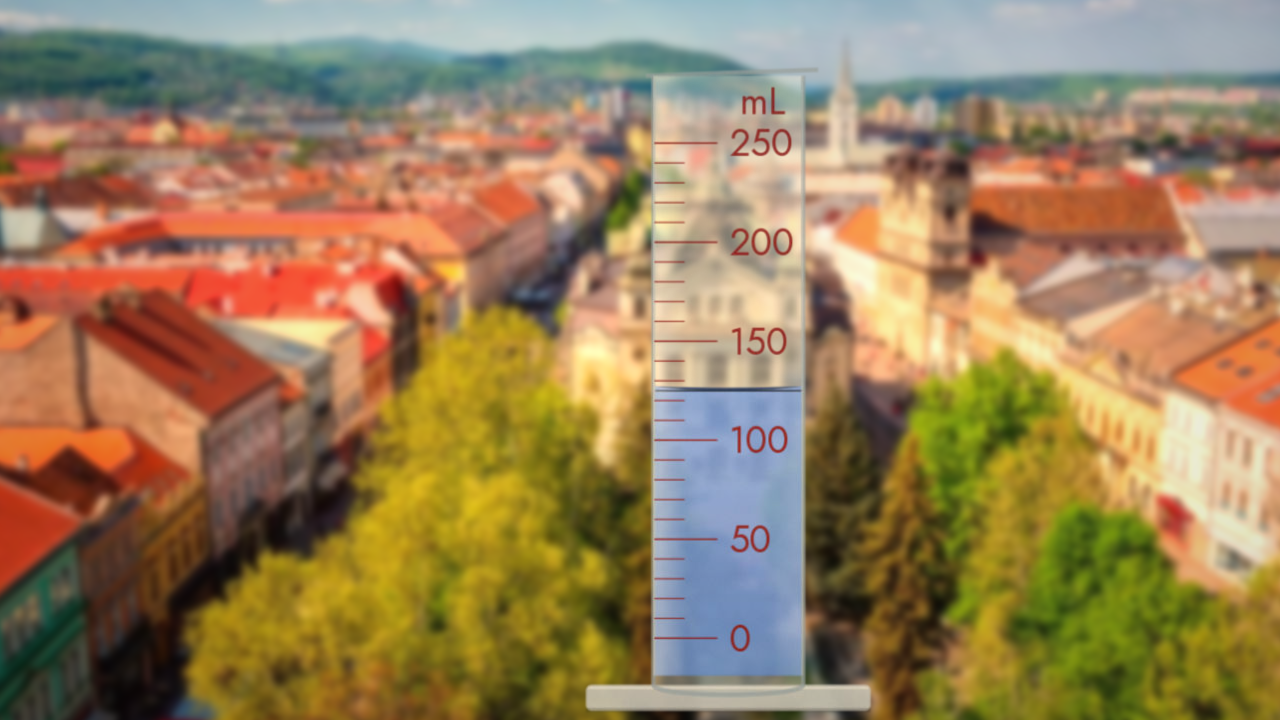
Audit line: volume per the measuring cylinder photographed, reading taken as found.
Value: 125 mL
